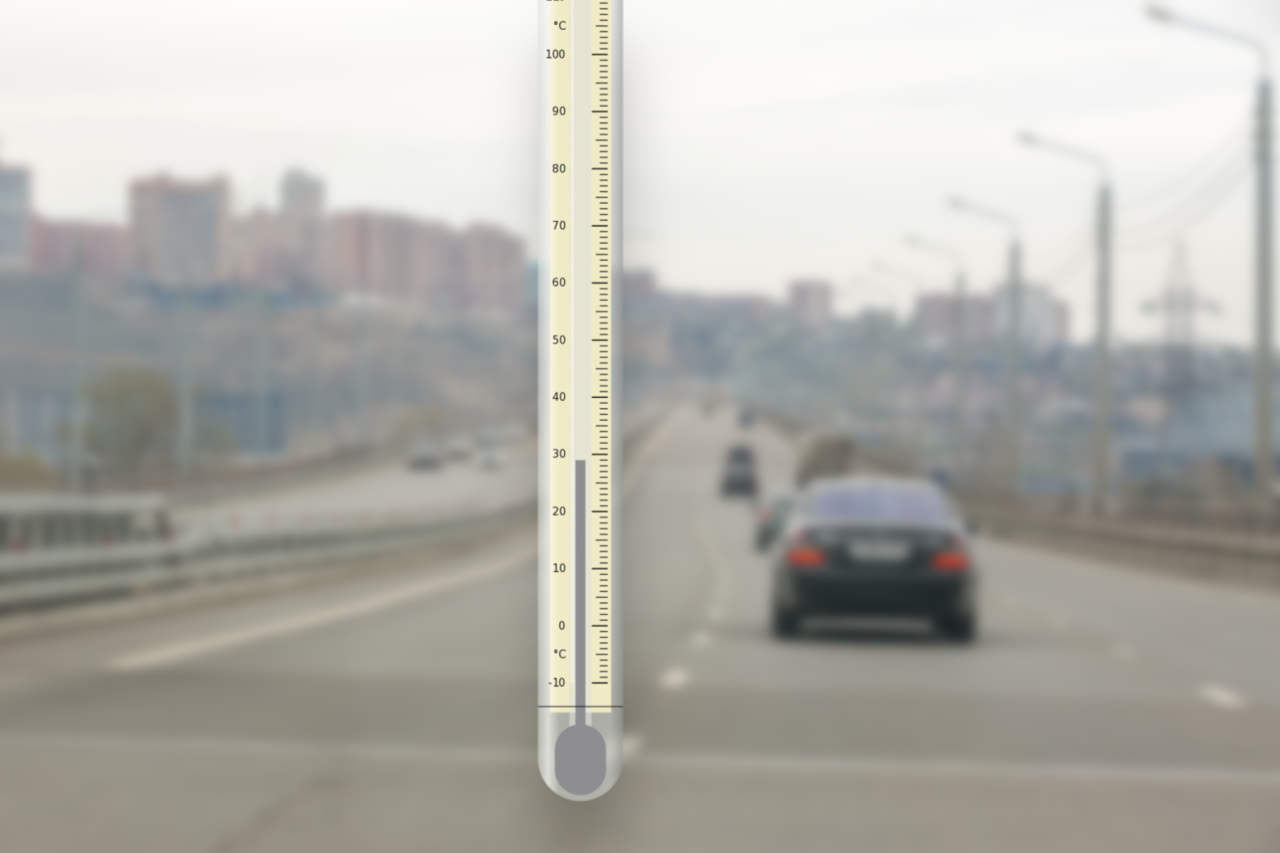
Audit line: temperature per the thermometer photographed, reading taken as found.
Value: 29 °C
